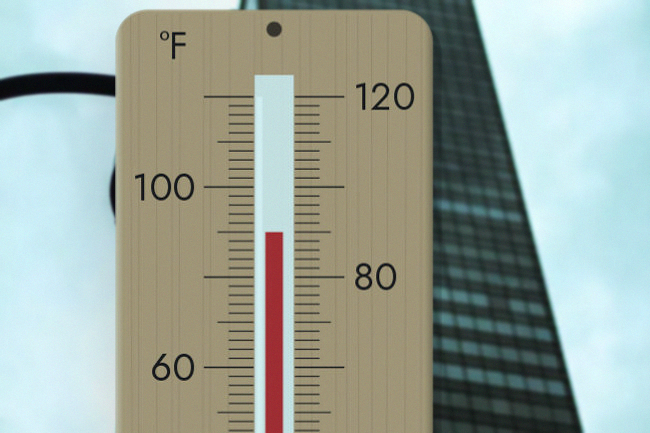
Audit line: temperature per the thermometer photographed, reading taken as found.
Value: 90 °F
